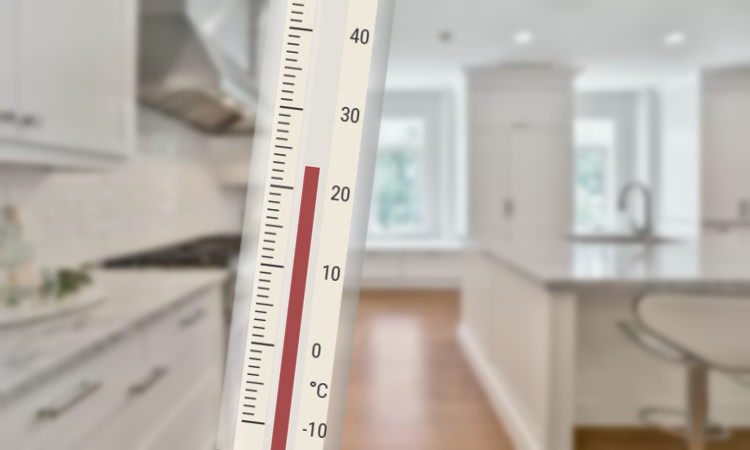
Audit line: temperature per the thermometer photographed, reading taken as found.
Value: 23 °C
